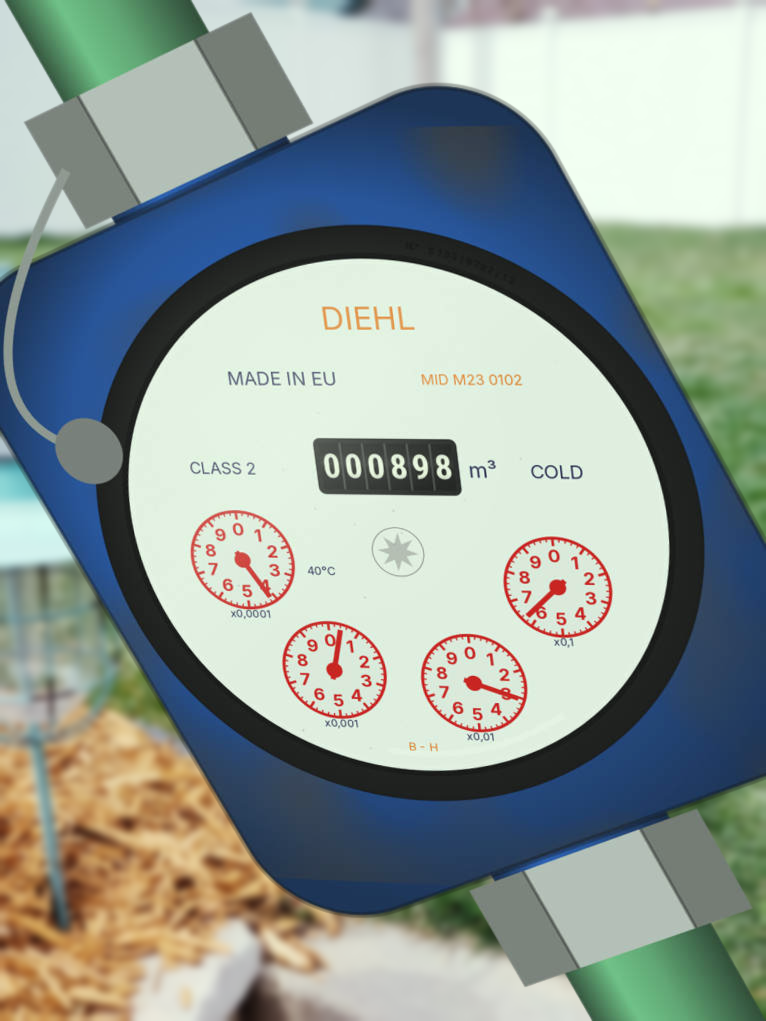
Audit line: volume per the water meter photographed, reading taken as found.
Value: 898.6304 m³
